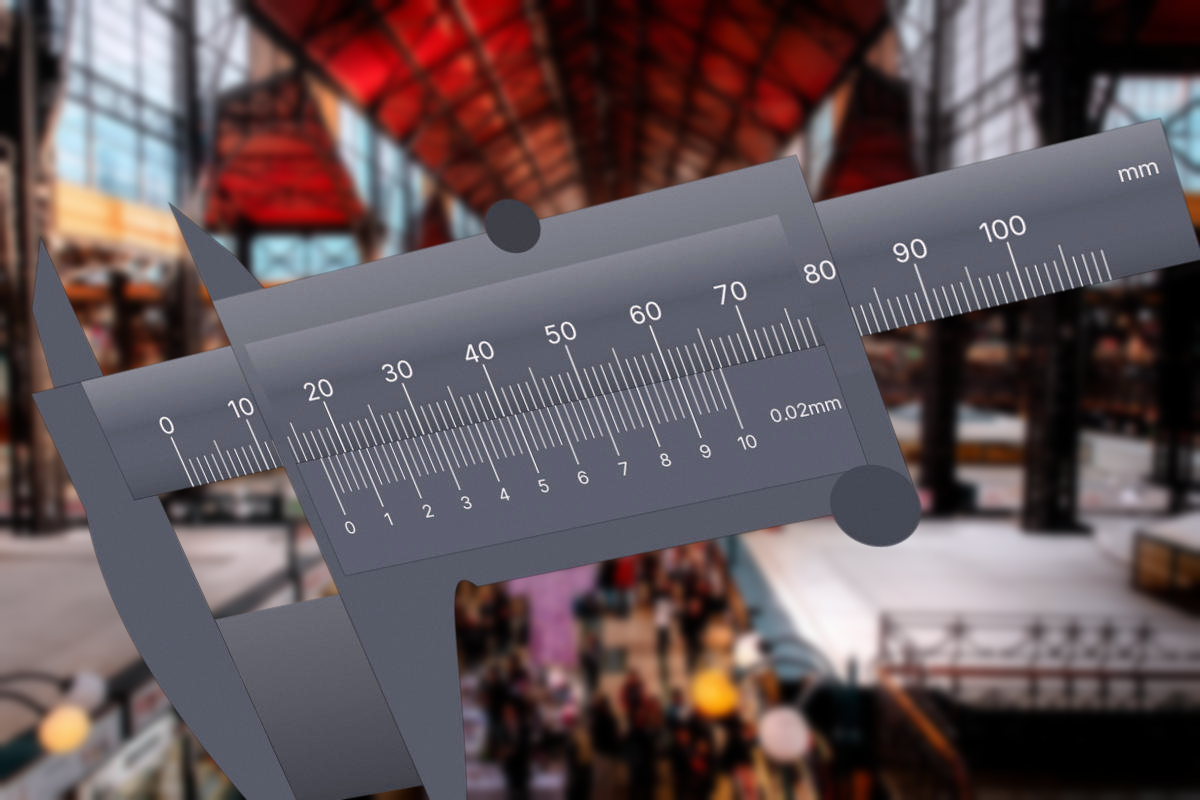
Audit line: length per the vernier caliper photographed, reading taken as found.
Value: 16.8 mm
